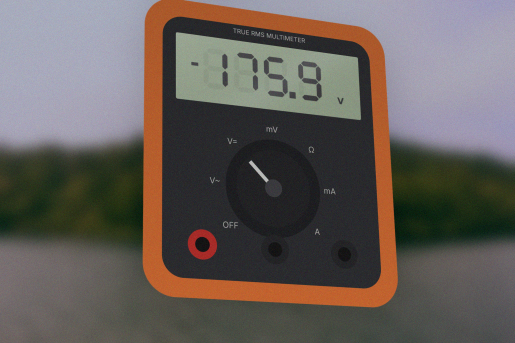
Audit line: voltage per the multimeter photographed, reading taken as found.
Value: -175.9 V
